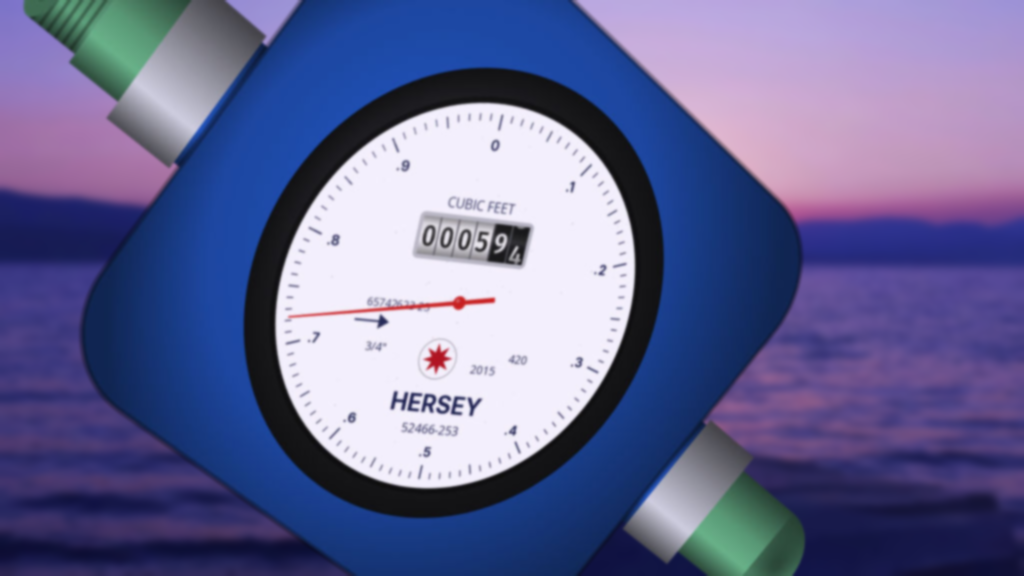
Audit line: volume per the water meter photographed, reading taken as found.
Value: 593.72 ft³
